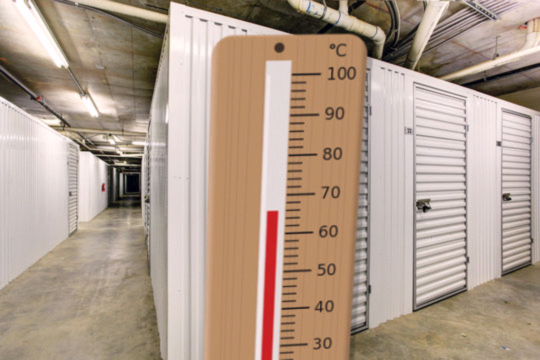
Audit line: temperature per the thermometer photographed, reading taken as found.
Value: 66 °C
